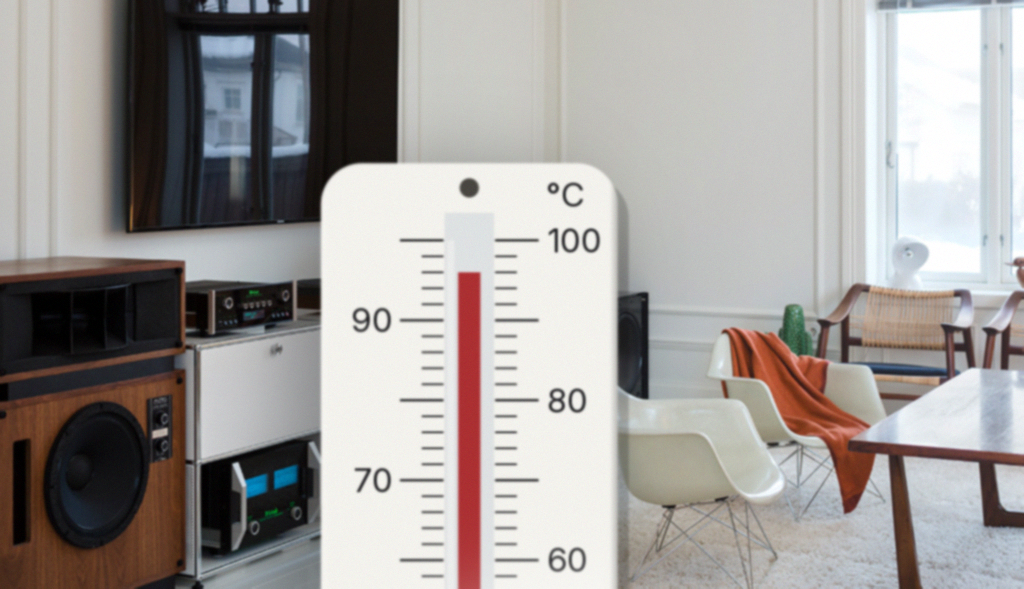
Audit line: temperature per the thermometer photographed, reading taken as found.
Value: 96 °C
